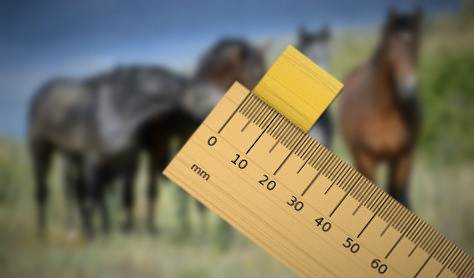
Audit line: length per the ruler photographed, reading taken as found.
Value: 20 mm
